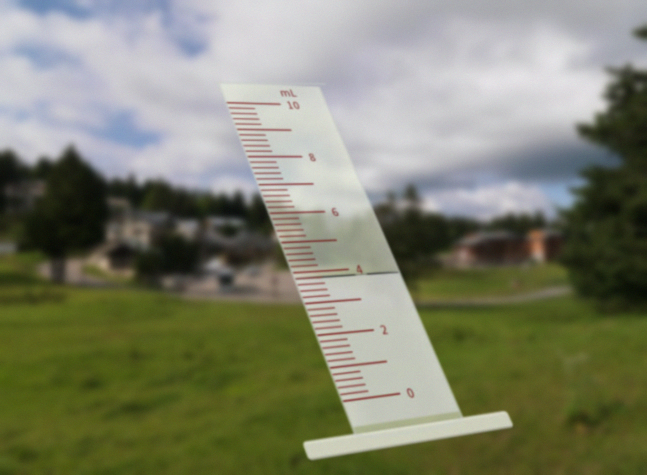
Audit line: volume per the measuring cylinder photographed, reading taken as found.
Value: 3.8 mL
